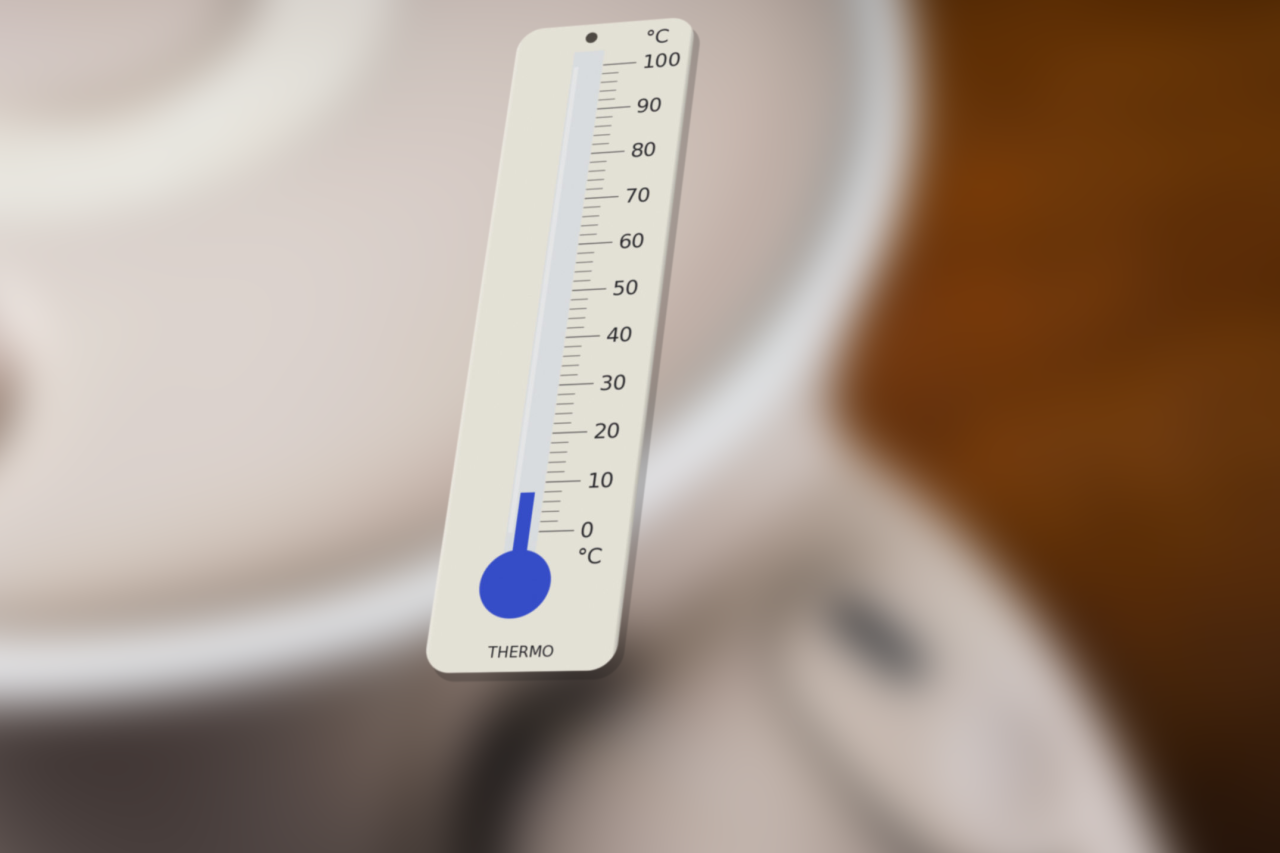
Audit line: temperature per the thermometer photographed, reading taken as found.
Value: 8 °C
